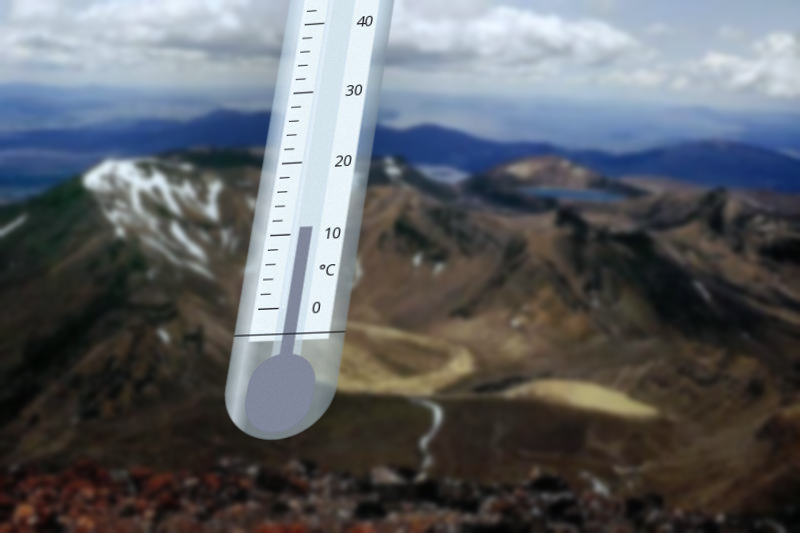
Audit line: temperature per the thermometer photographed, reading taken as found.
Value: 11 °C
